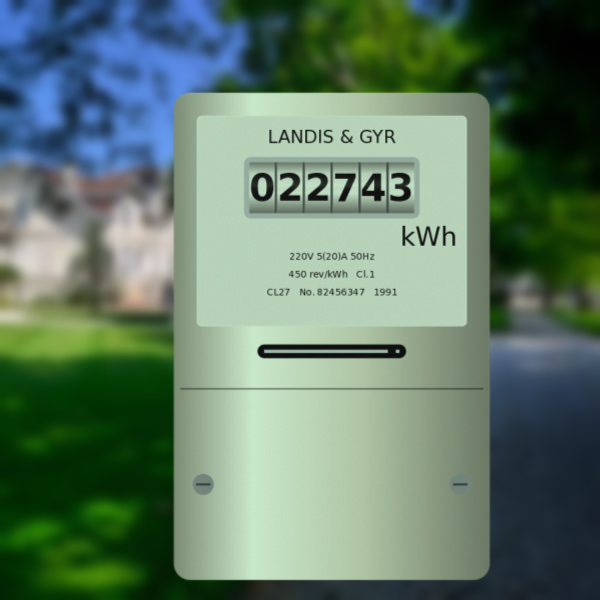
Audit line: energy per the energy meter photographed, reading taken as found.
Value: 22743 kWh
